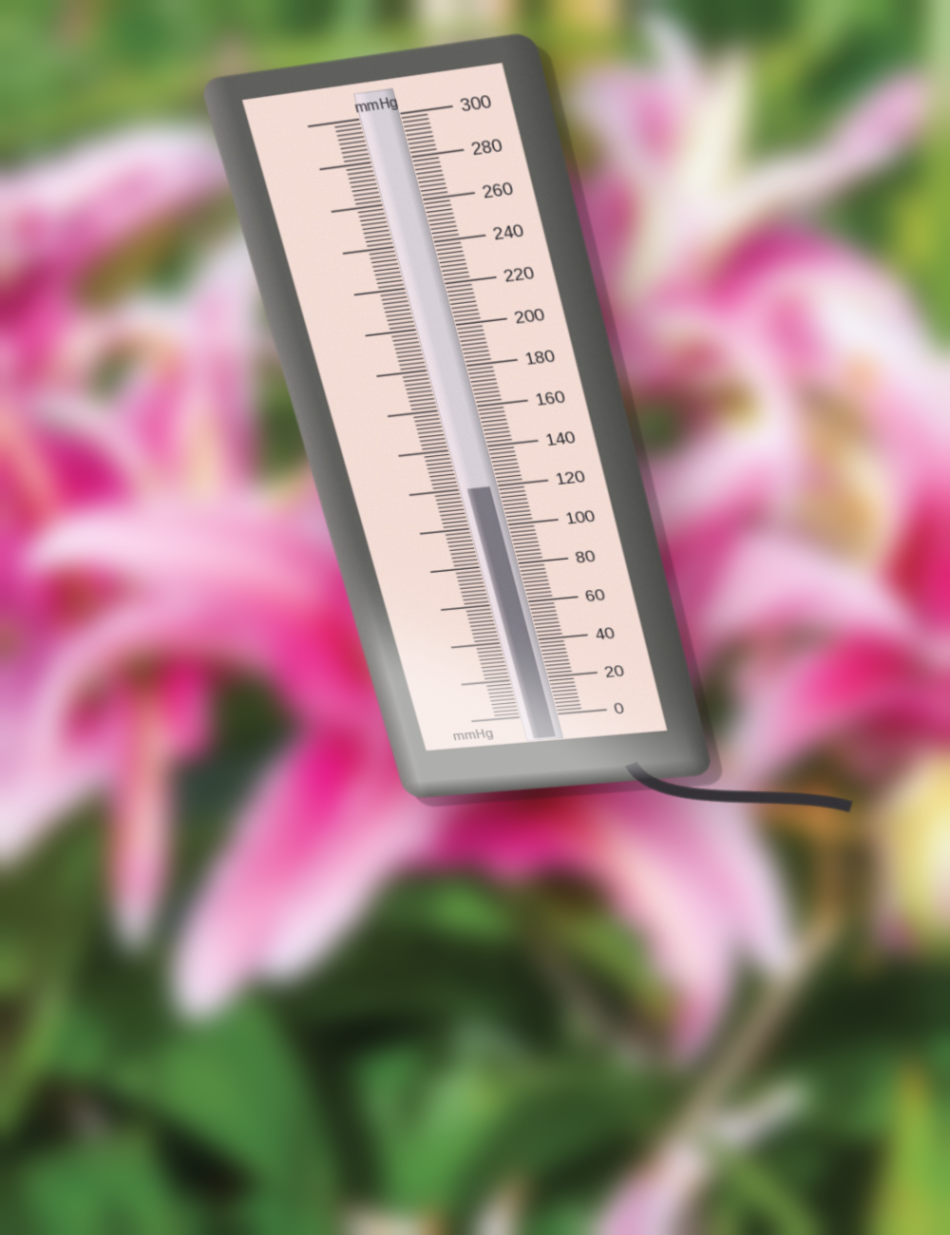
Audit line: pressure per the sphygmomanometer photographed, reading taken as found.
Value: 120 mmHg
